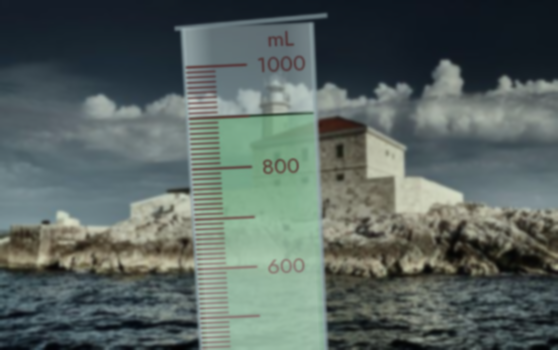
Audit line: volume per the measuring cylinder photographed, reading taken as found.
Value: 900 mL
